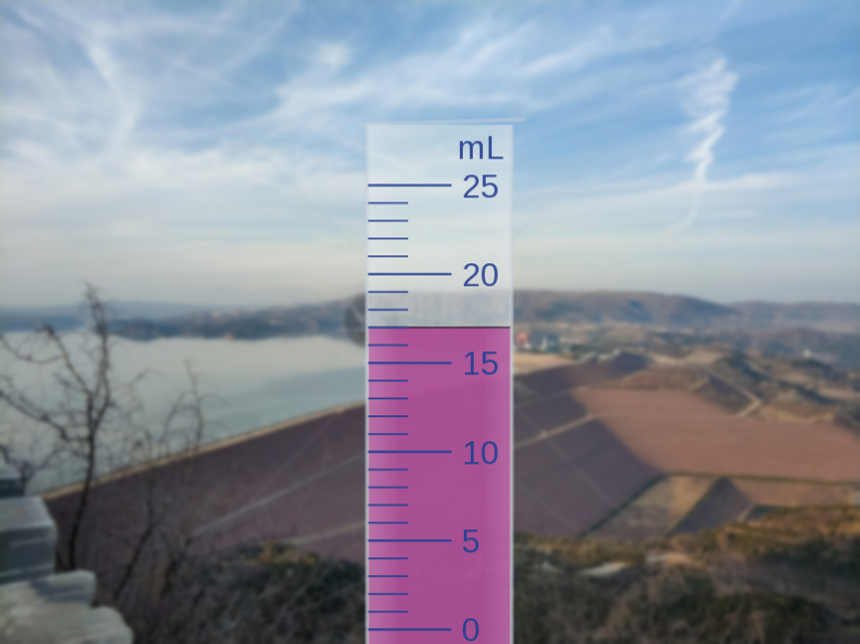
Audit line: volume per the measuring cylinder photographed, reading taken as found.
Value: 17 mL
